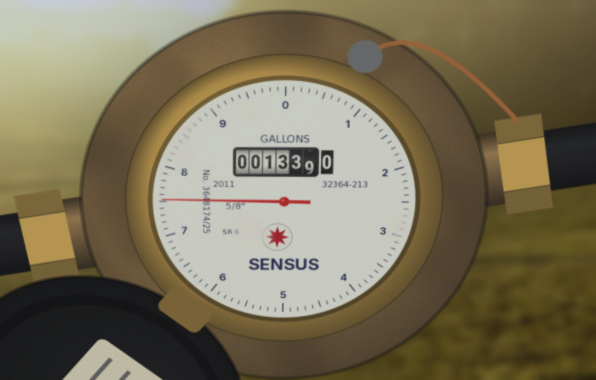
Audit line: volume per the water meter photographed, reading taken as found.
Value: 13387.5 gal
